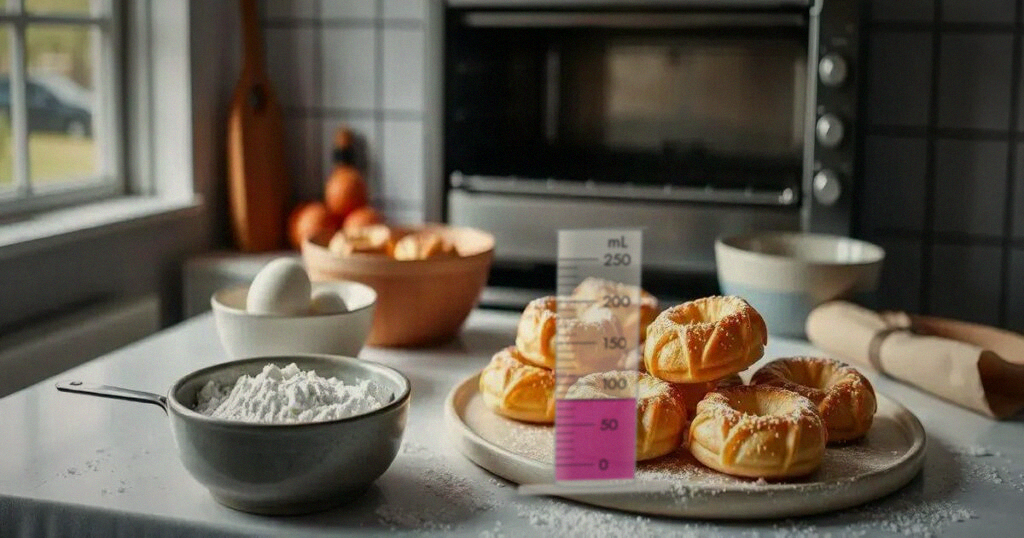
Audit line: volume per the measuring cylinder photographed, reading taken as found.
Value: 80 mL
